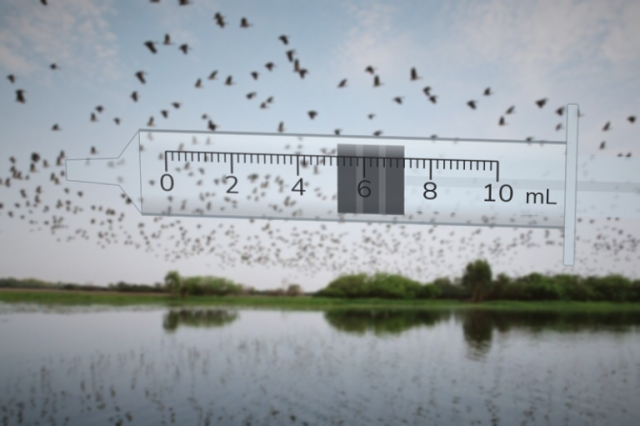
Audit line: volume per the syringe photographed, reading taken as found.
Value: 5.2 mL
